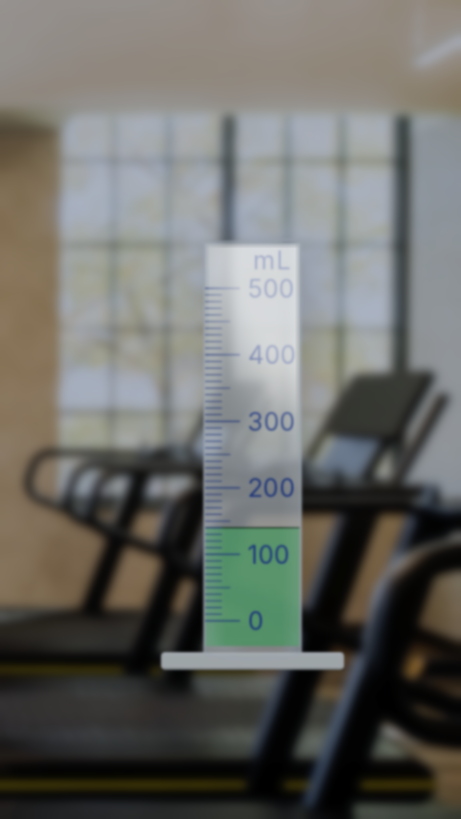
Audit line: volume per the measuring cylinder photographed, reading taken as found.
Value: 140 mL
